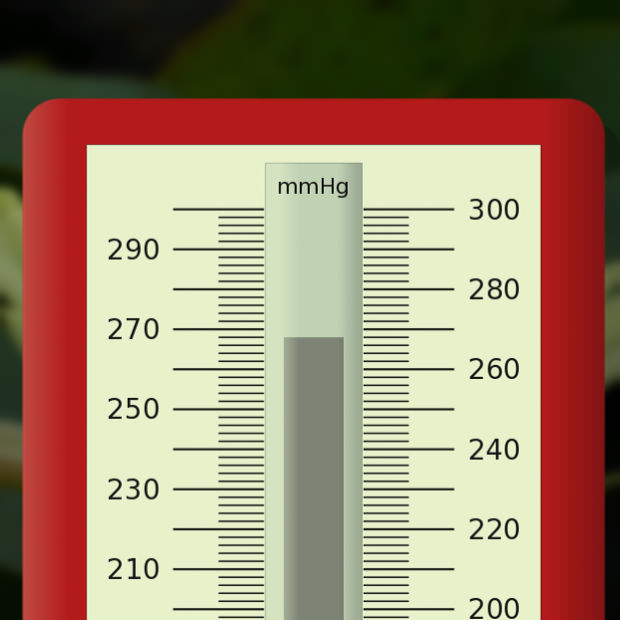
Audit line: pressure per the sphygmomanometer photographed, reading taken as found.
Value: 268 mmHg
